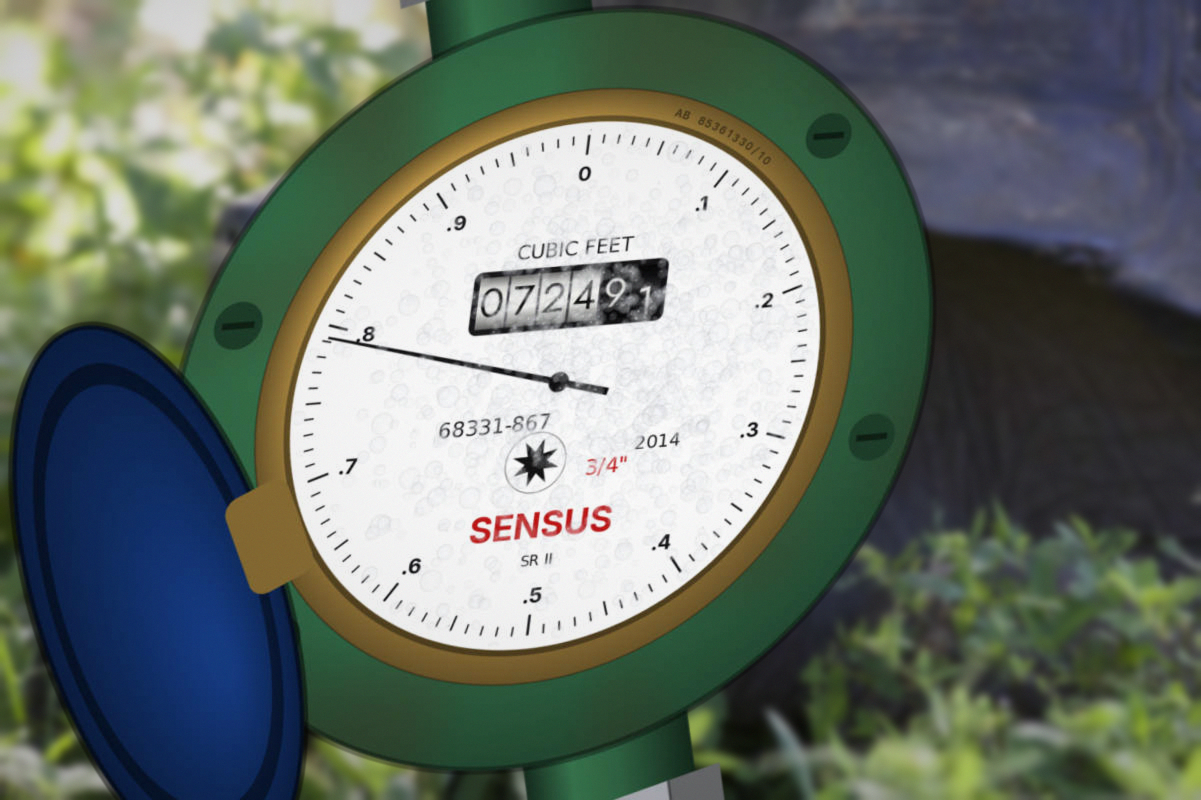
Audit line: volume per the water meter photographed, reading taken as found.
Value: 72490.79 ft³
